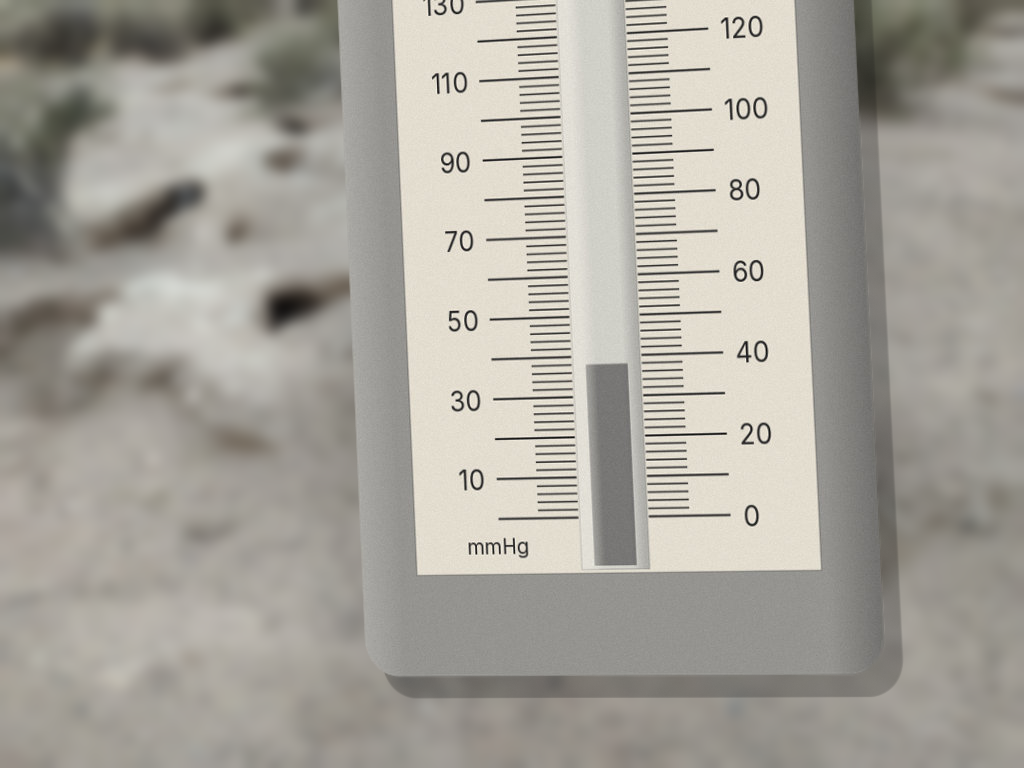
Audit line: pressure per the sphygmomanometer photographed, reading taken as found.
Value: 38 mmHg
